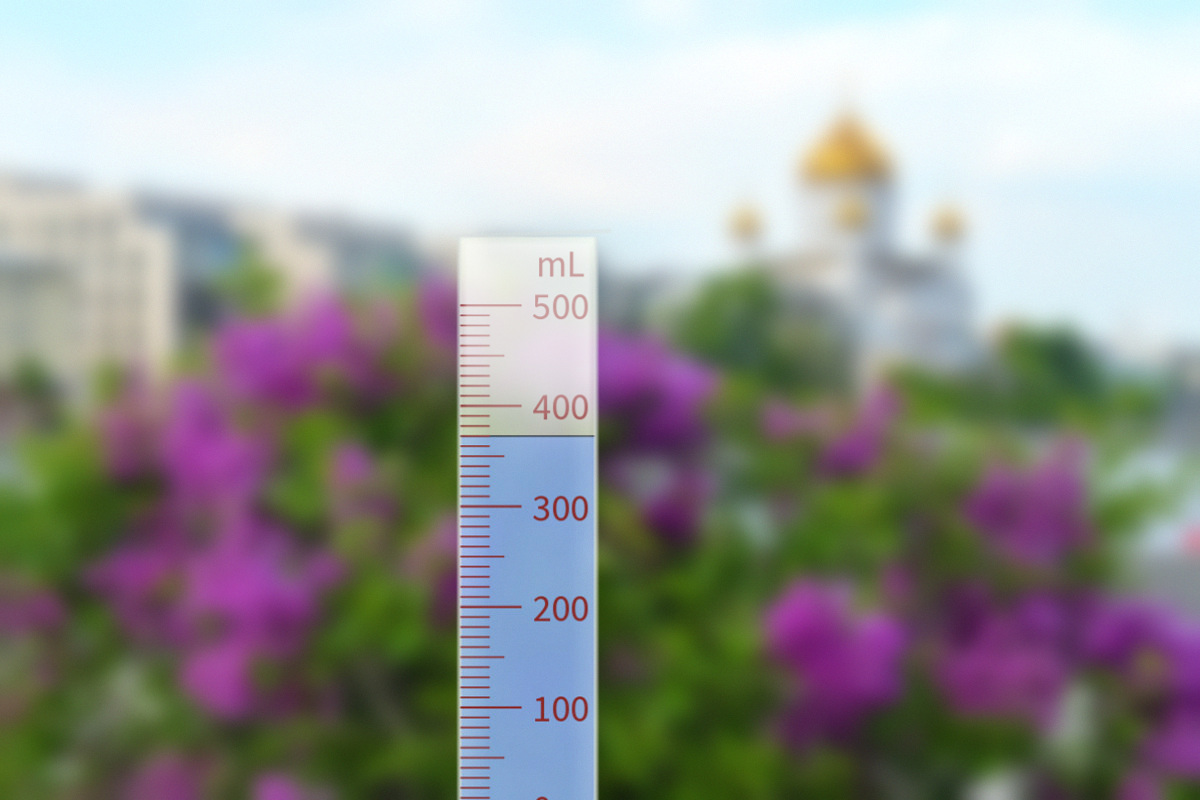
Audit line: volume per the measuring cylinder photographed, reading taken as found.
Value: 370 mL
